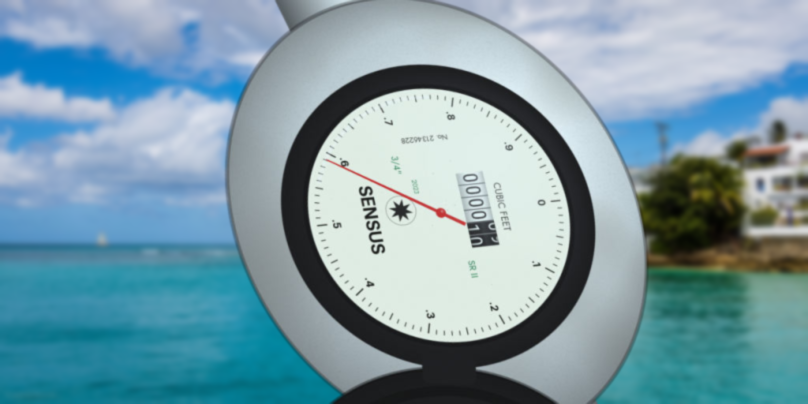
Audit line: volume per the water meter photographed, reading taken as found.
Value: 9.59 ft³
